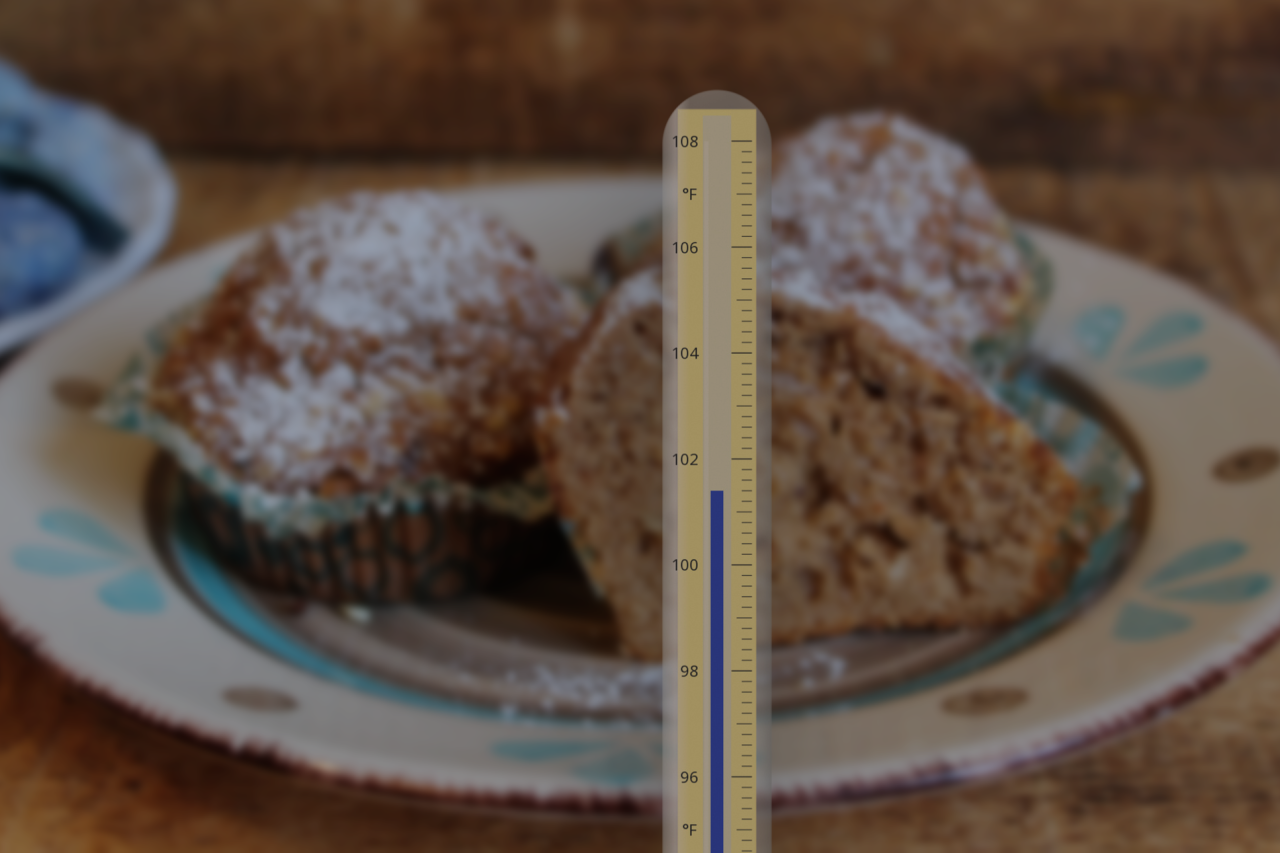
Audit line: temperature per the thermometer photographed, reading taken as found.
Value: 101.4 °F
